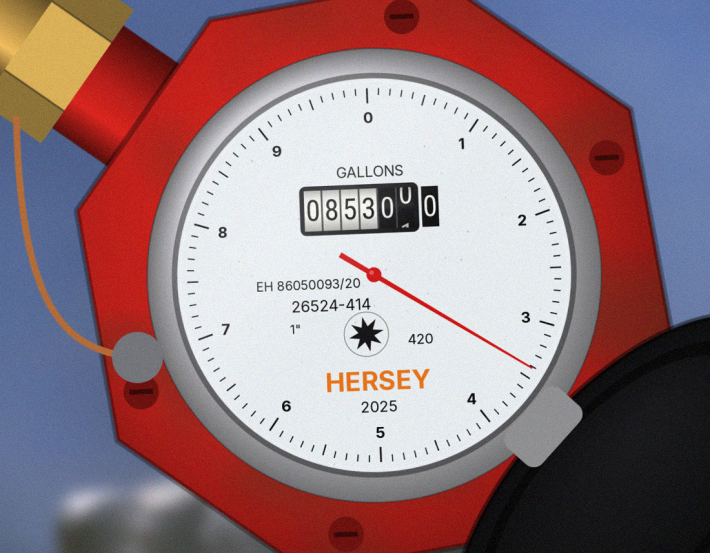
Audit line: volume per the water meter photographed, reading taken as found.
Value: 853003.4 gal
